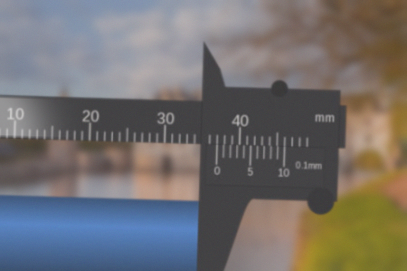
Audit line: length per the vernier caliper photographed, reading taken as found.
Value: 37.0 mm
